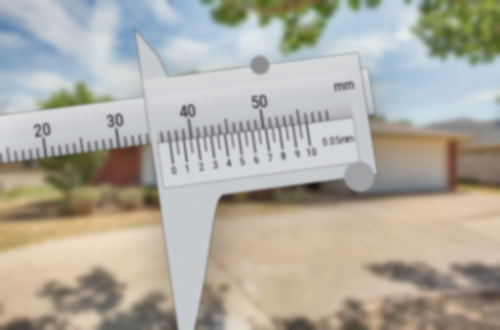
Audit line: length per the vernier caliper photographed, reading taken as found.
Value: 37.0 mm
